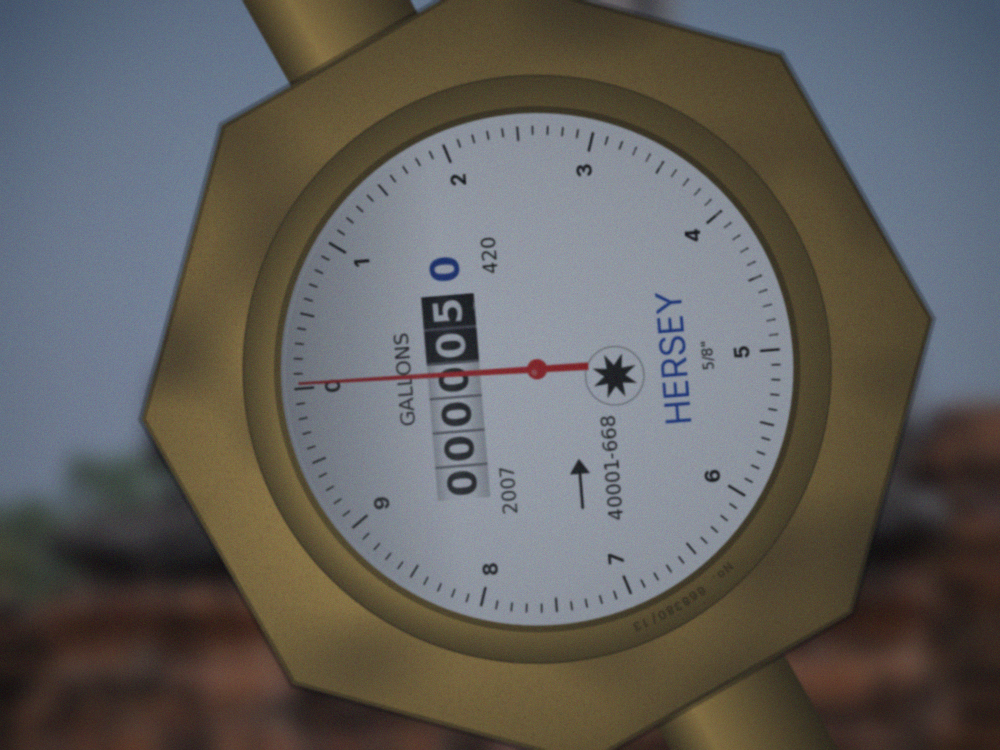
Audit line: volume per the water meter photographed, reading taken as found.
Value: 50.0 gal
